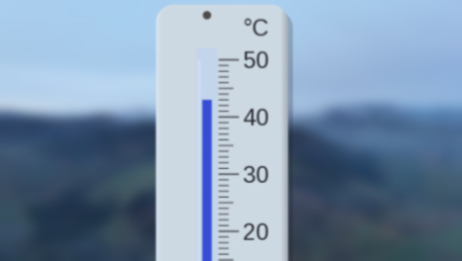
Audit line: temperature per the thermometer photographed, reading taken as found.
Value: 43 °C
